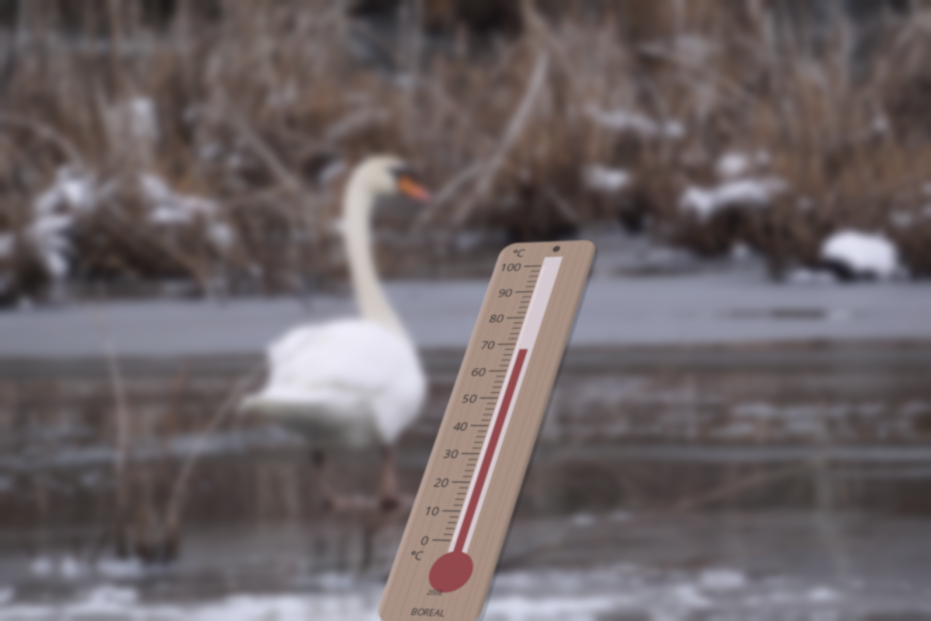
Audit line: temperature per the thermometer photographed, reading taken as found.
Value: 68 °C
